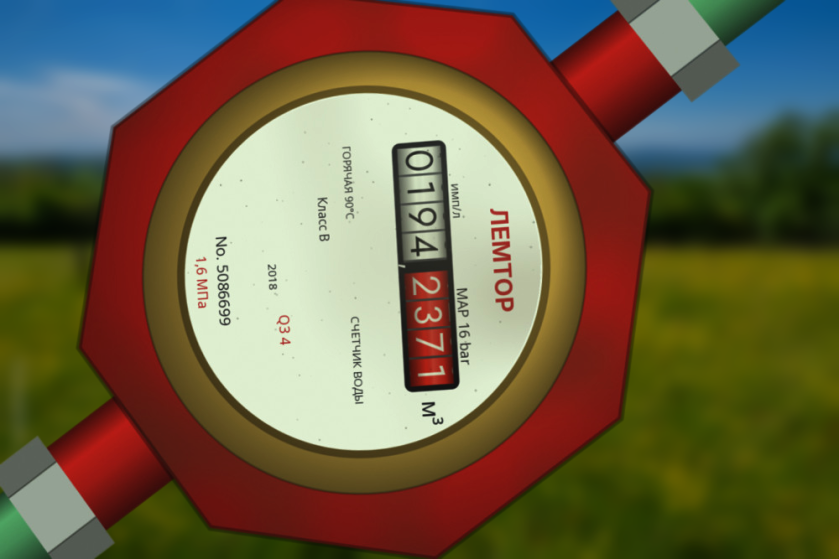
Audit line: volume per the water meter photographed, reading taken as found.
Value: 194.2371 m³
